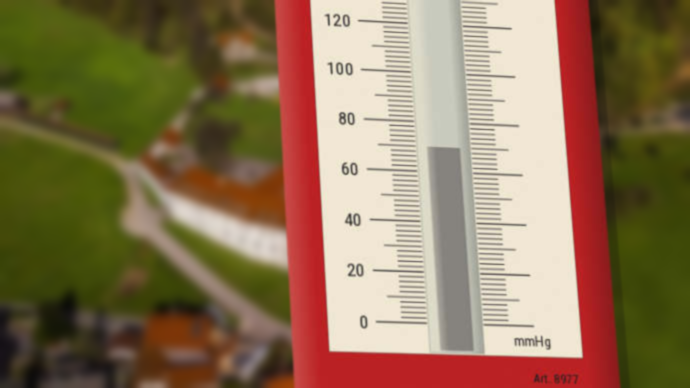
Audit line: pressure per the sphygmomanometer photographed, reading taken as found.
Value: 70 mmHg
